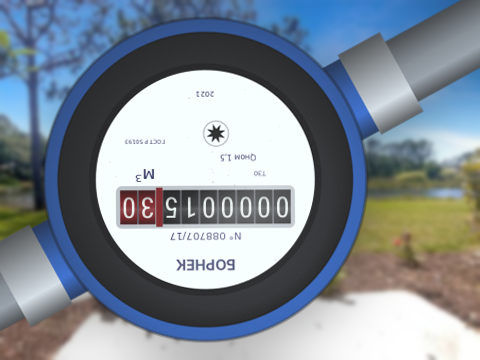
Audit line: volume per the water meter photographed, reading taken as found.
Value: 15.30 m³
